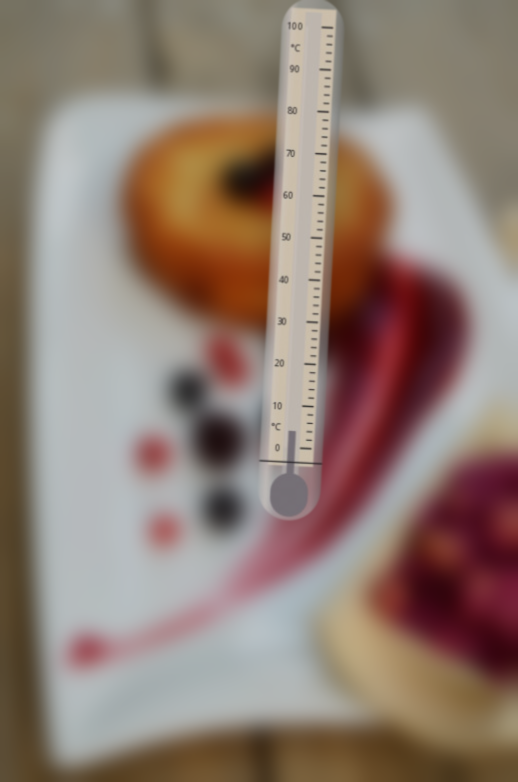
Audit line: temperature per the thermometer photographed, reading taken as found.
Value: 4 °C
